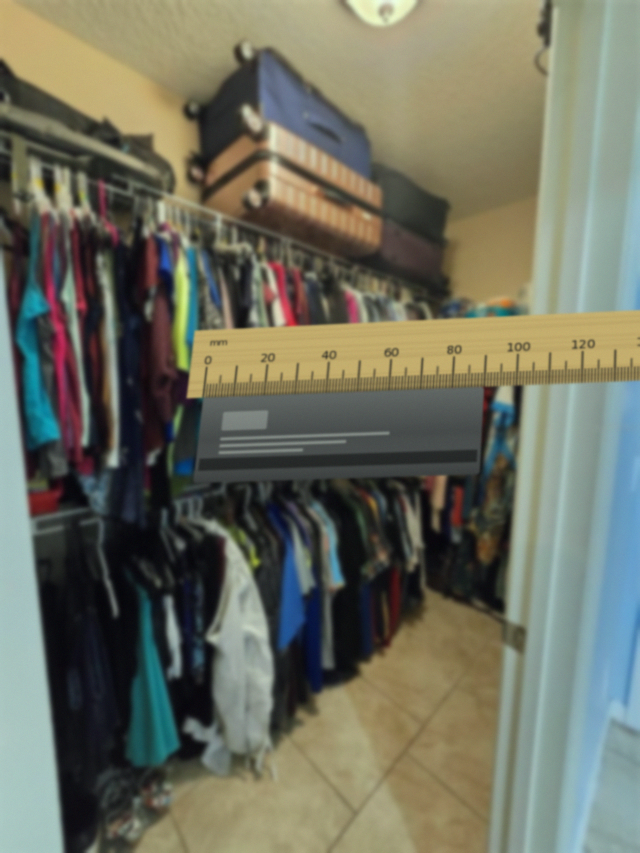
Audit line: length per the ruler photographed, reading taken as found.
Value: 90 mm
